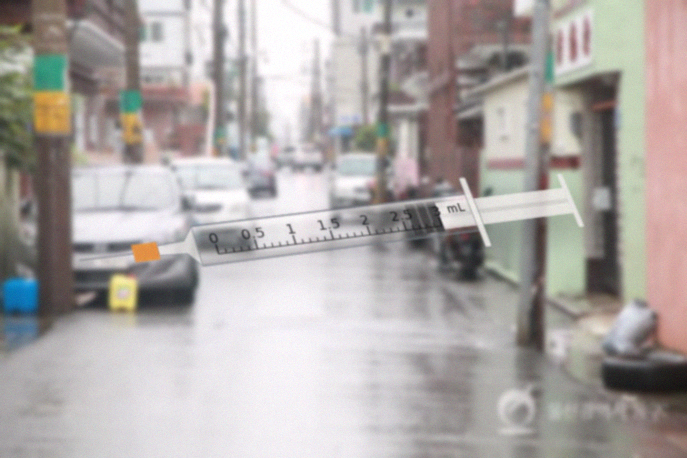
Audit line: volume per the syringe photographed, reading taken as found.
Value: 2.6 mL
